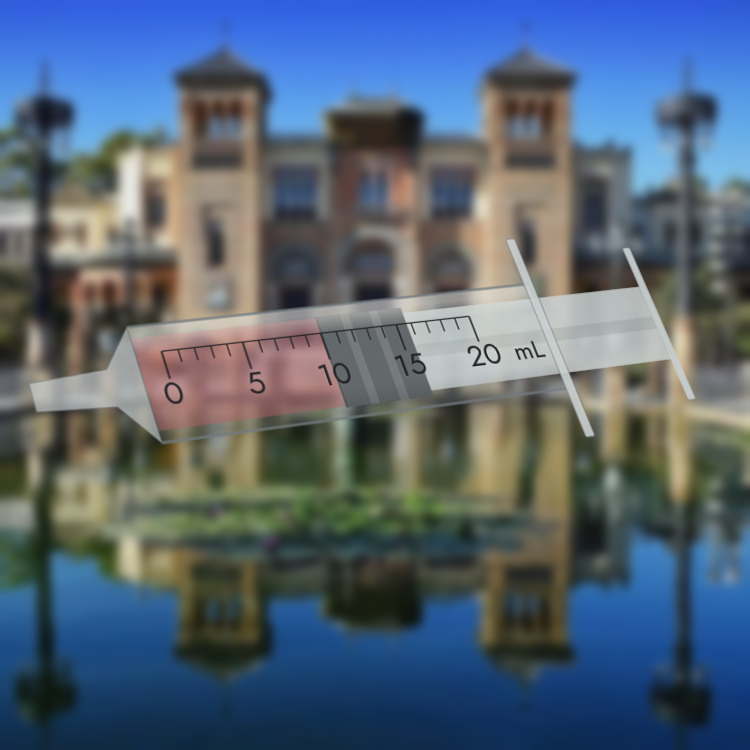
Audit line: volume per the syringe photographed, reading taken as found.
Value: 10 mL
